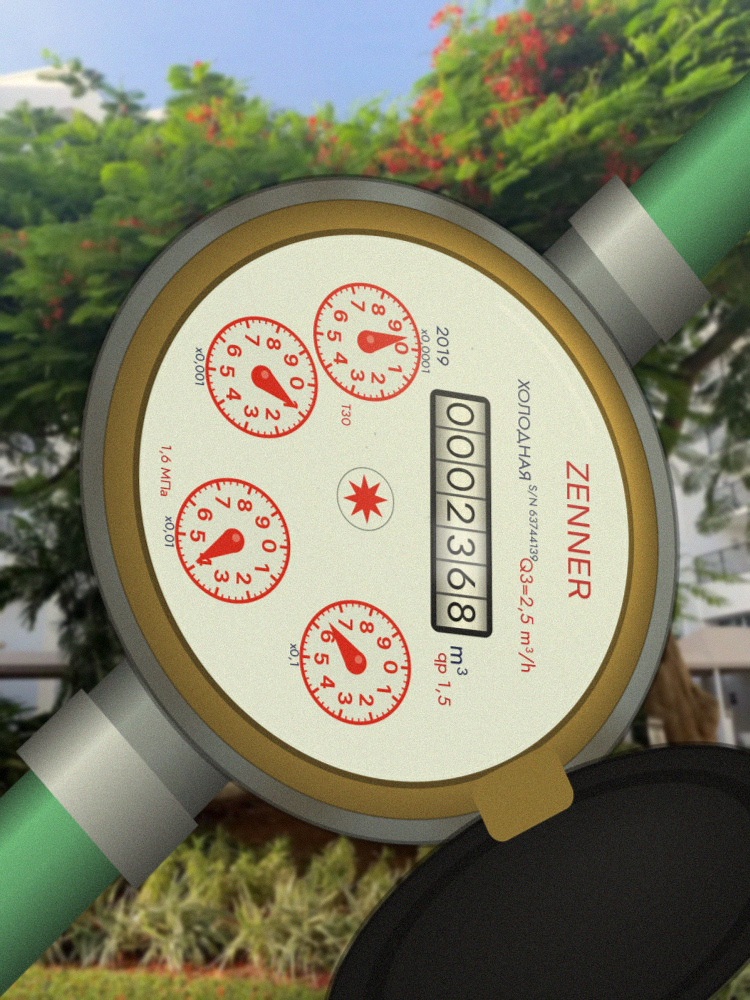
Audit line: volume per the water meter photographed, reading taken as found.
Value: 2368.6409 m³
